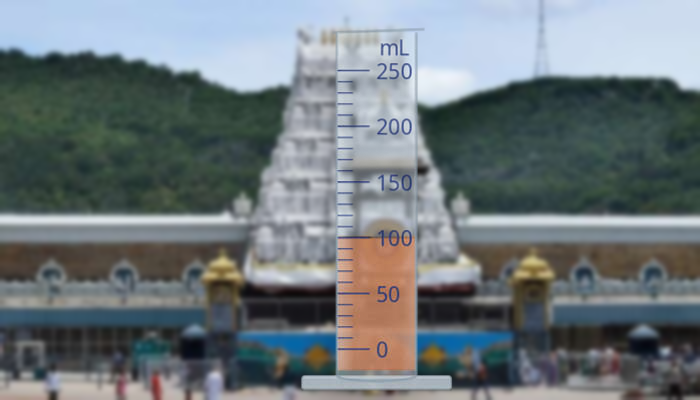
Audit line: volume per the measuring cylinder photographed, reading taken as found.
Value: 100 mL
